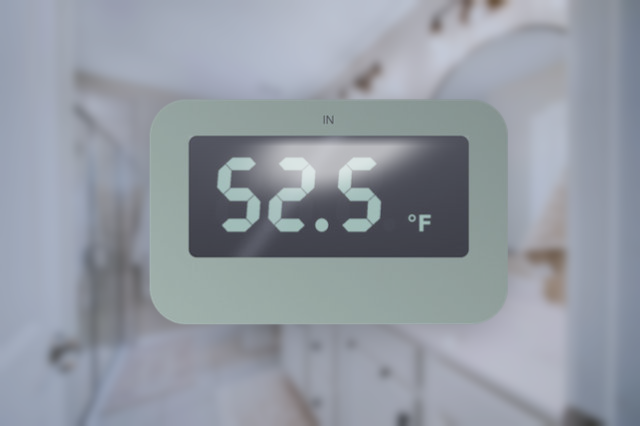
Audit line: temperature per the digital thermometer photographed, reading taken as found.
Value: 52.5 °F
